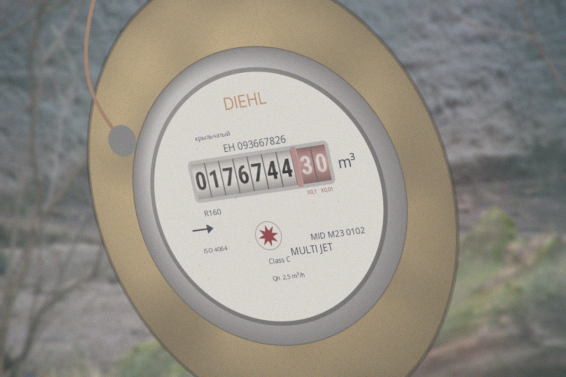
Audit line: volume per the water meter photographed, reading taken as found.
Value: 176744.30 m³
